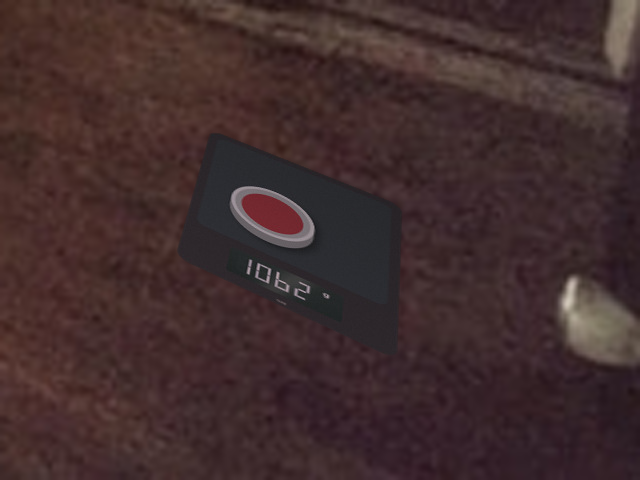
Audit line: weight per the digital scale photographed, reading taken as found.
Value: 1062 g
